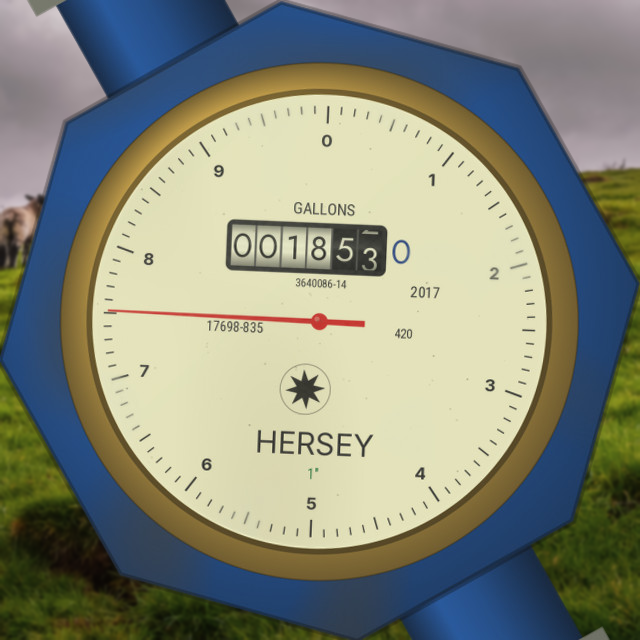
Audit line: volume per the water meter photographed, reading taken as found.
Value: 18527.5 gal
